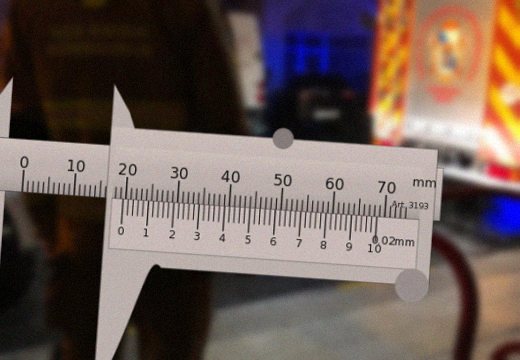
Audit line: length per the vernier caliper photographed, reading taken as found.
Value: 19.5 mm
